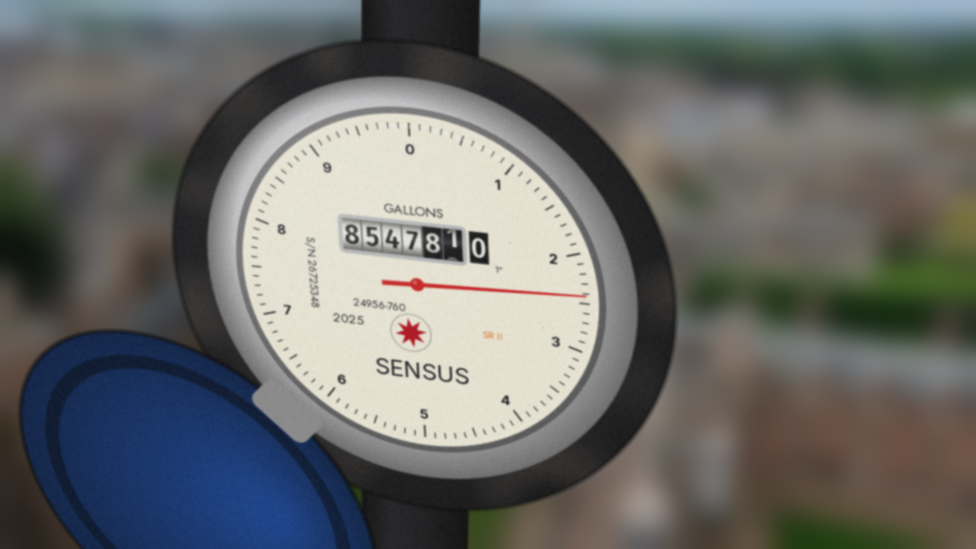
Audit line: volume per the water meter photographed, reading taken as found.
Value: 8547812.4 gal
